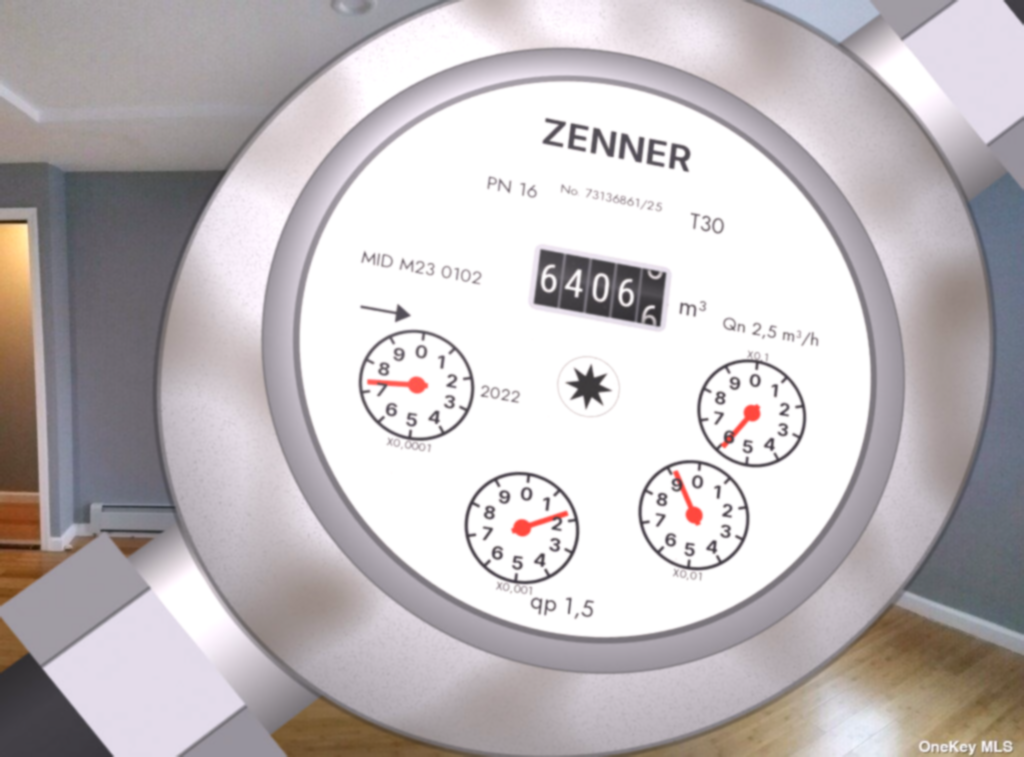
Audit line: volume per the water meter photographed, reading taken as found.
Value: 64065.5917 m³
